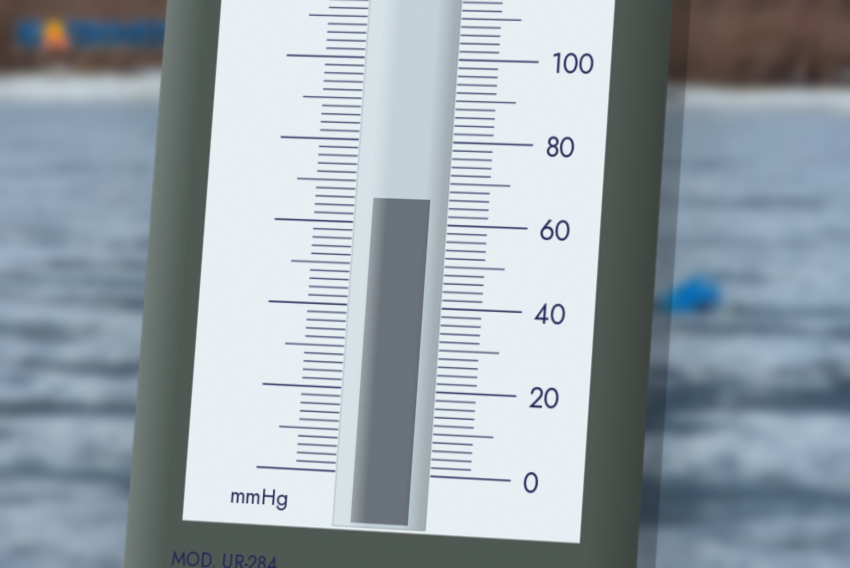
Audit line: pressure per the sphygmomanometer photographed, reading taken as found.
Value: 66 mmHg
